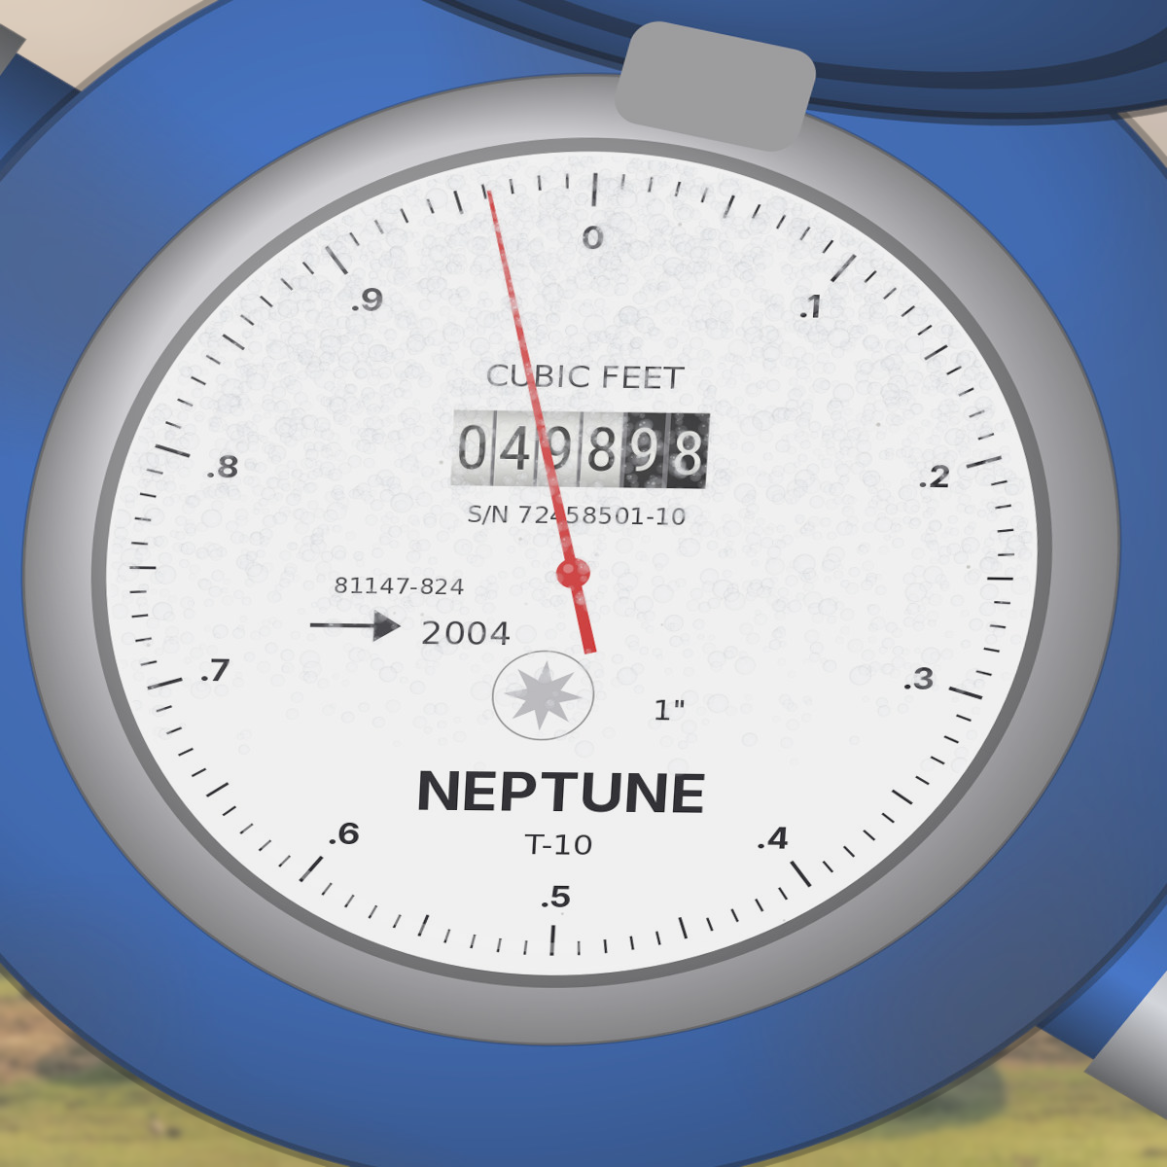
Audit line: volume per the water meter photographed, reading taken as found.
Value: 49897.96 ft³
